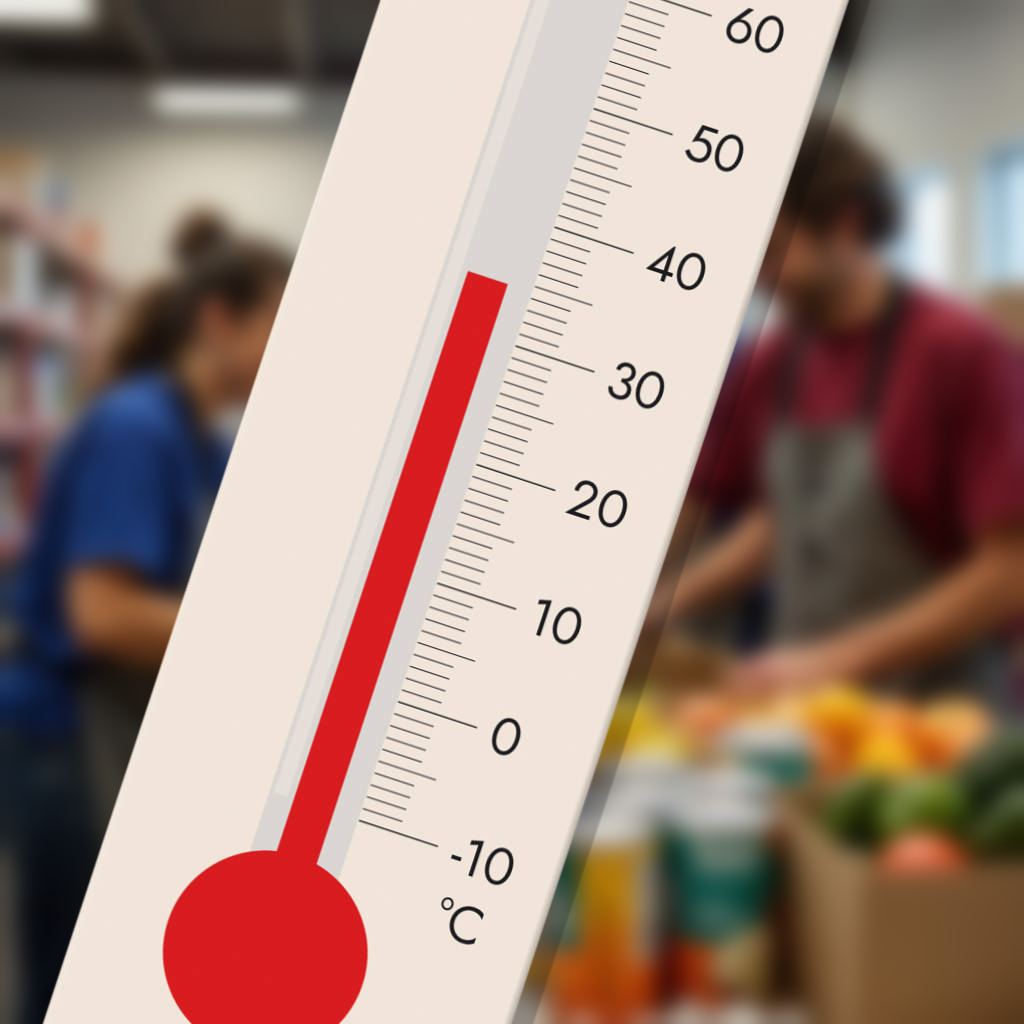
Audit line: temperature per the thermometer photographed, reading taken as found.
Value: 34.5 °C
